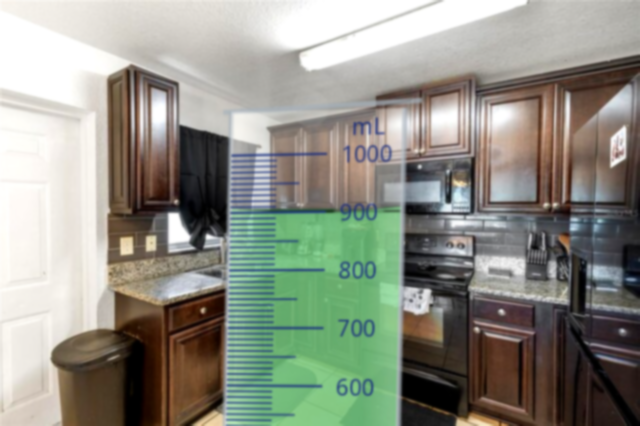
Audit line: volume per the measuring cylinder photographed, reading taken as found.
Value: 900 mL
